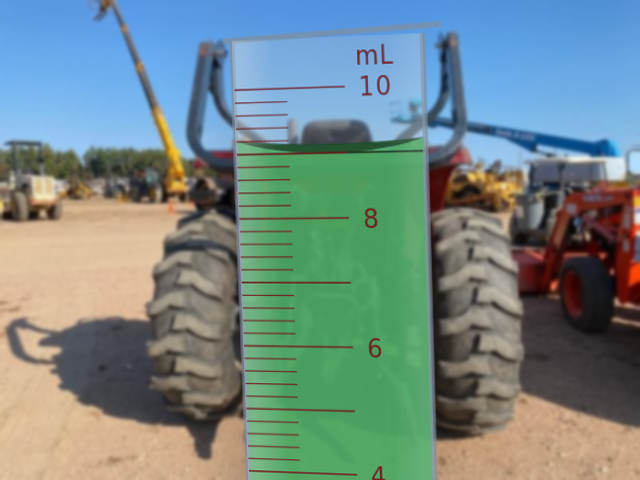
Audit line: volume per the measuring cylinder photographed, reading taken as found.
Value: 9 mL
